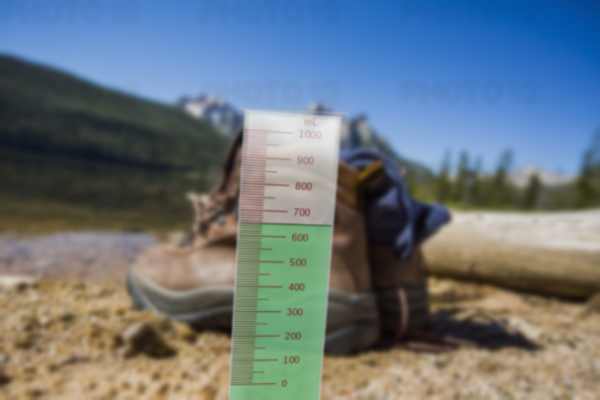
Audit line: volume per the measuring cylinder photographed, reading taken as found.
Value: 650 mL
